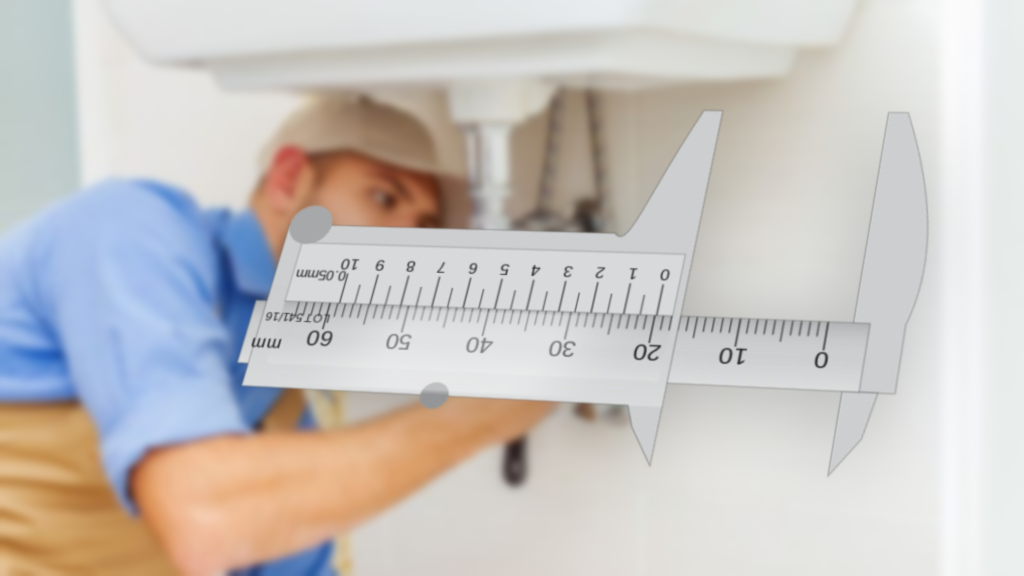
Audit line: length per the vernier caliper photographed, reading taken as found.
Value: 19.8 mm
